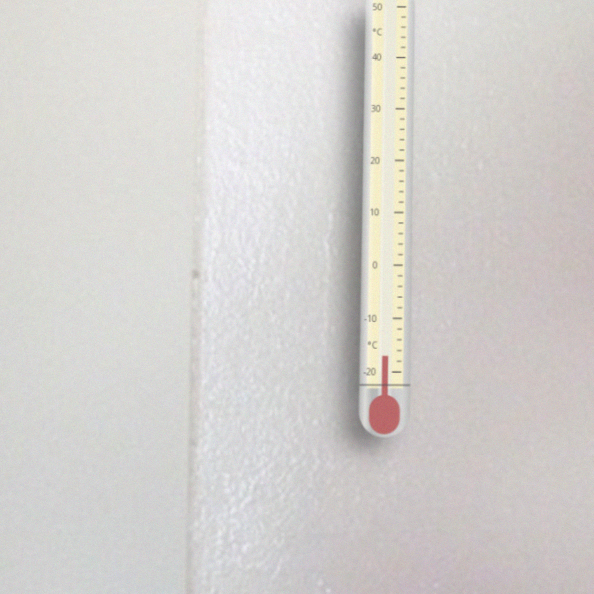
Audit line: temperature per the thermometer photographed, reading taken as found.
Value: -17 °C
